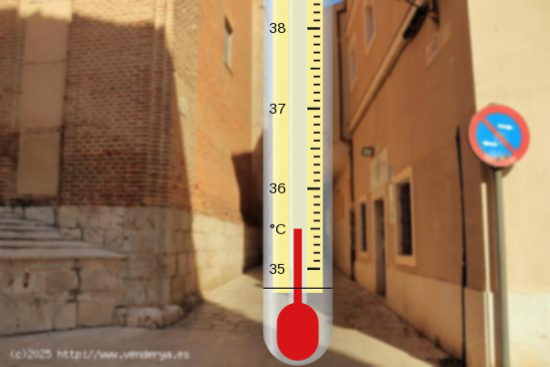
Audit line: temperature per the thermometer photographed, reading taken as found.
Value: 35.5 °C
